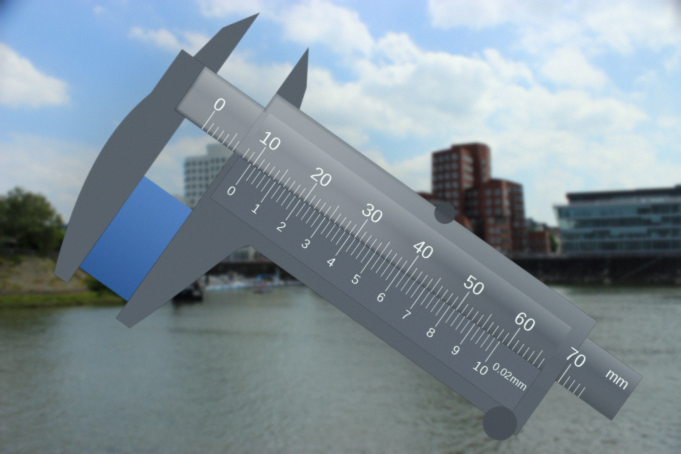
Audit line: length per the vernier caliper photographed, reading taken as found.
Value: 9.6 mm
